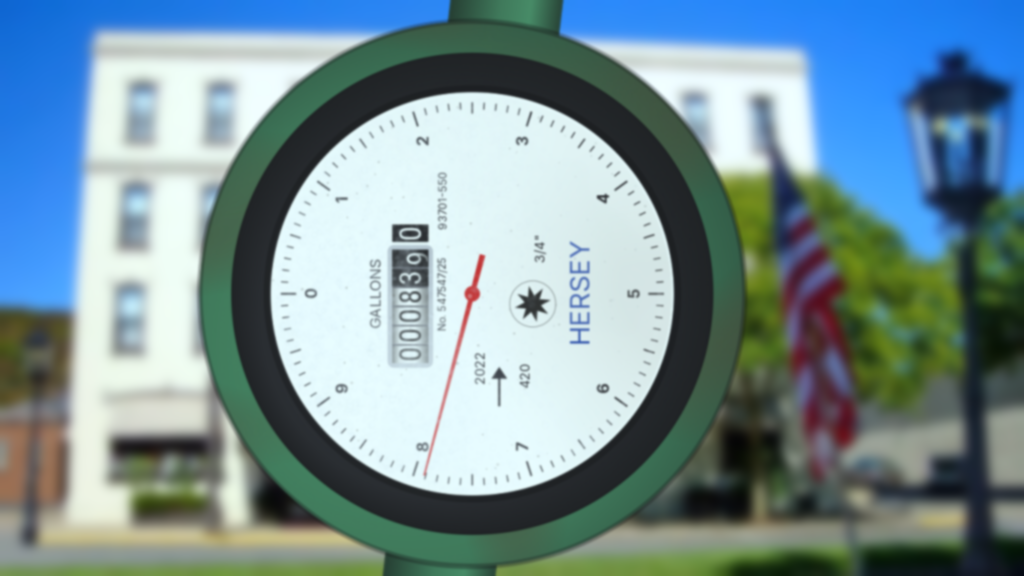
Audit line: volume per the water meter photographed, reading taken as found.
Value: 8387.9 gal
